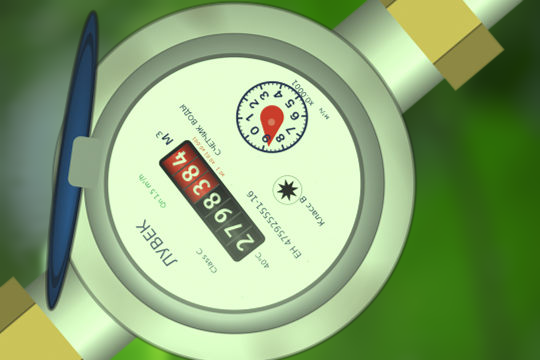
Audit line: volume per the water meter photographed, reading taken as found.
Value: 2798.3848 m³
